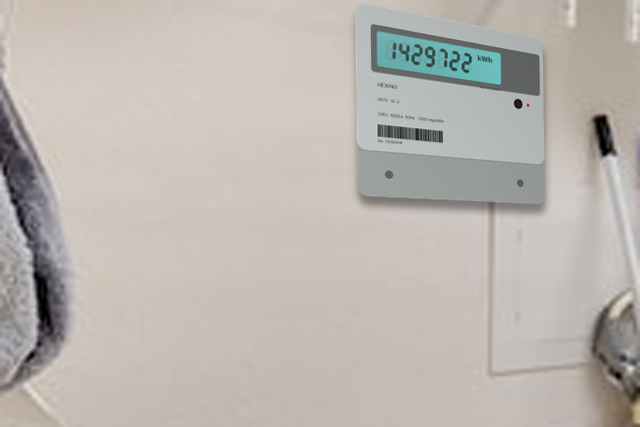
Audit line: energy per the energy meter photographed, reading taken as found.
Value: 1429722 kWh
